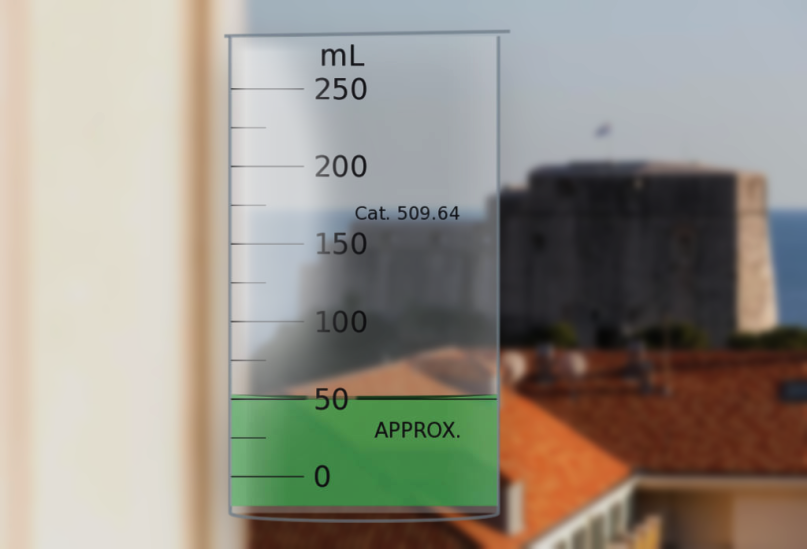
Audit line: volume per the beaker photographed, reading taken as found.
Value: 50 mL
